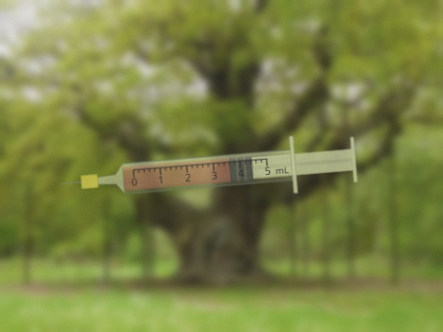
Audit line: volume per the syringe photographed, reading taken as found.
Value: 3.6 mL
